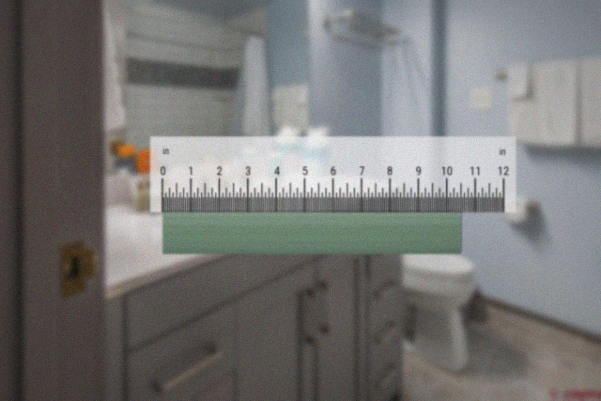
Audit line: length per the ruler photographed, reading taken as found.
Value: 10.5 in
